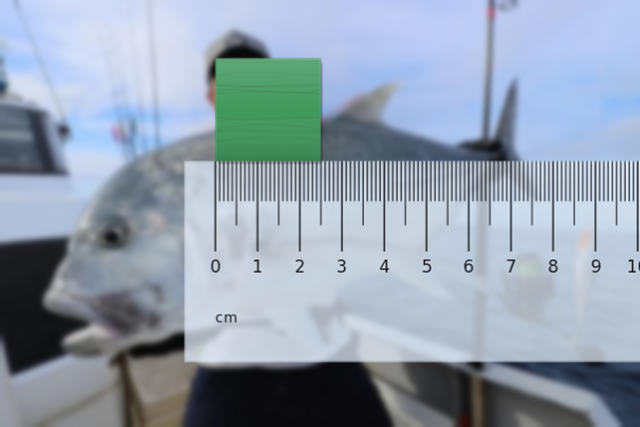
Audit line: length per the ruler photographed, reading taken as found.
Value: 2.5 cm
